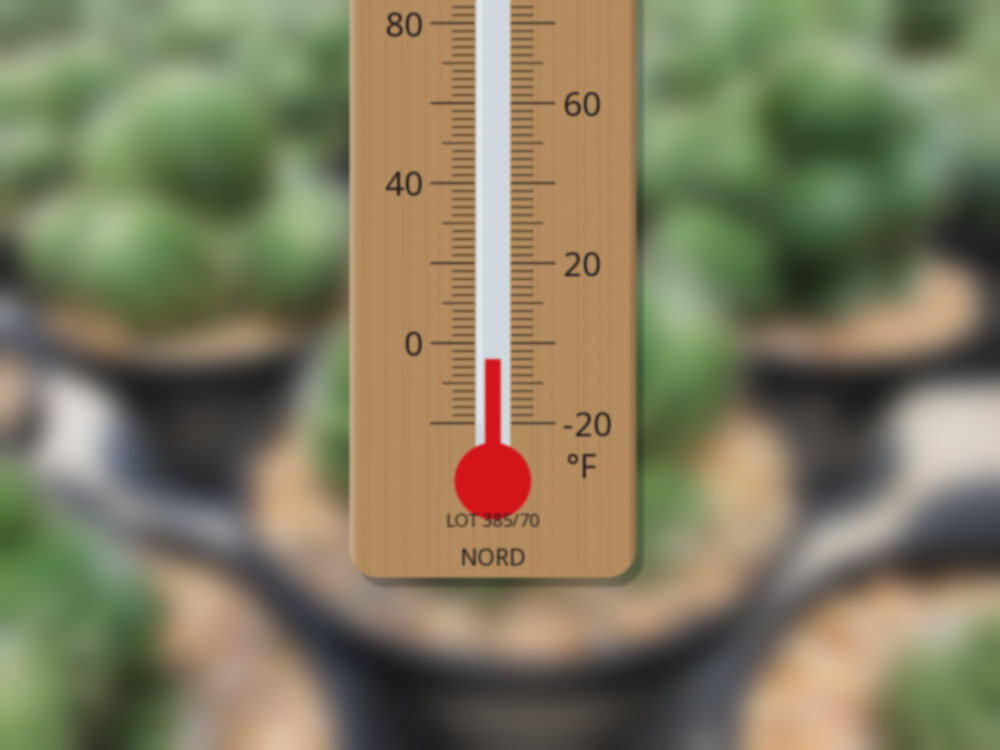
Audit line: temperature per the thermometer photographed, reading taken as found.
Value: -4 °F
